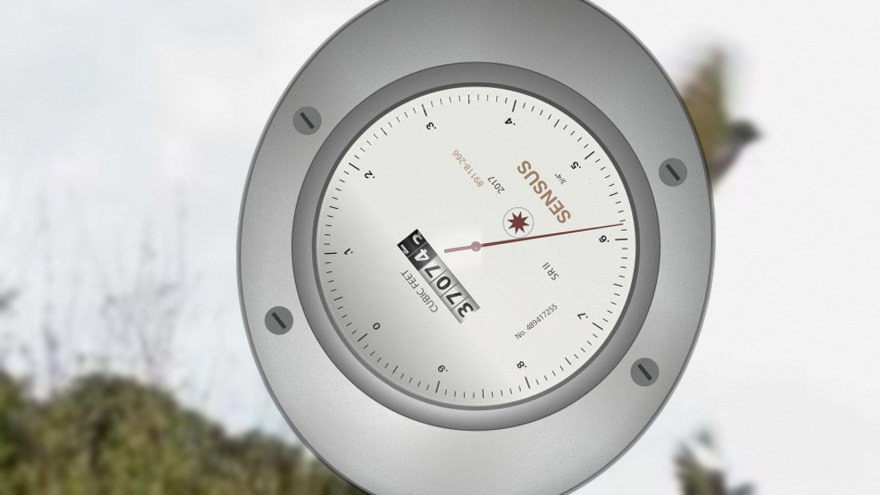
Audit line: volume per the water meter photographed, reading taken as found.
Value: 370742.58 ft³
